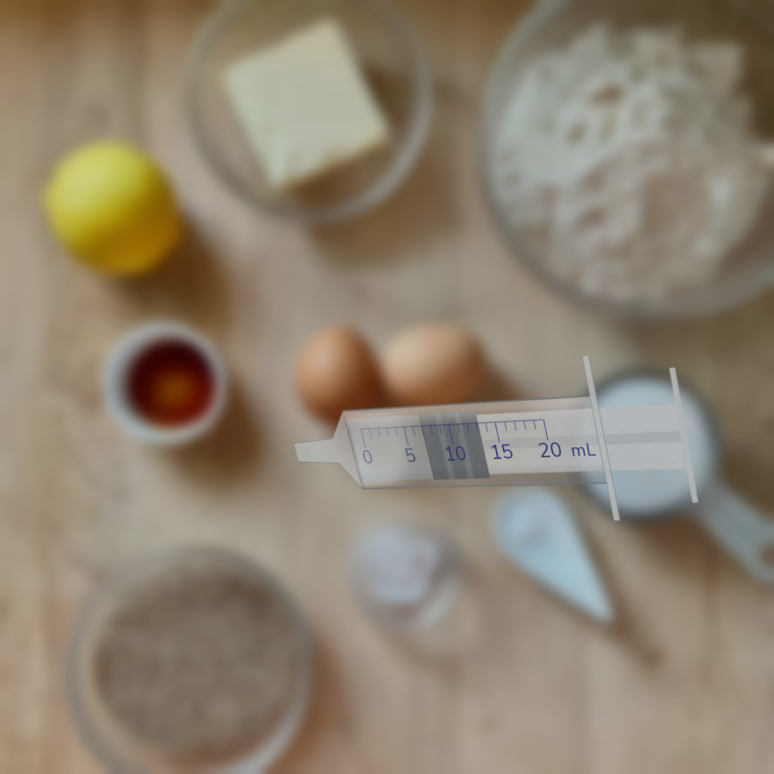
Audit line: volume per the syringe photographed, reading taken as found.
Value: 7 mL
